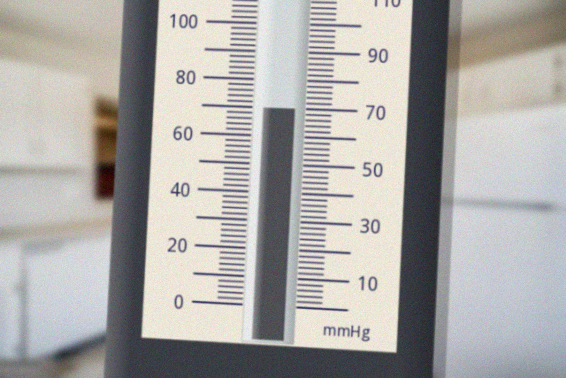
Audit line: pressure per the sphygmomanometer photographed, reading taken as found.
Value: 70 mmHg
